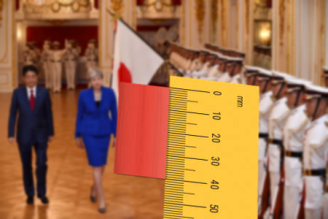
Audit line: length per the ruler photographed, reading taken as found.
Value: 40 mm
